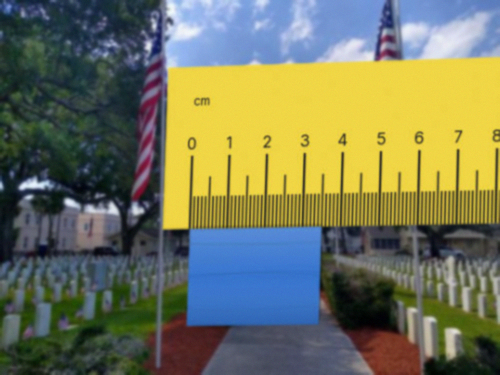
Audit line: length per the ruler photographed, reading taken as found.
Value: 3.5 cm
